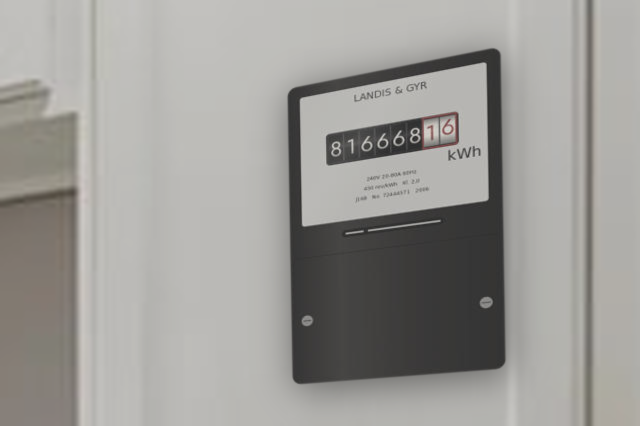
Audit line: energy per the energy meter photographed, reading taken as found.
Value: 816668.16 kWh
